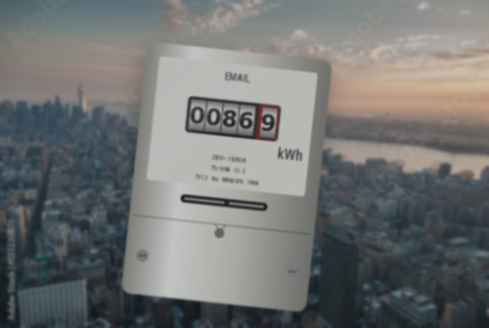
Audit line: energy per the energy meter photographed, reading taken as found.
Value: 86.9 kWh
